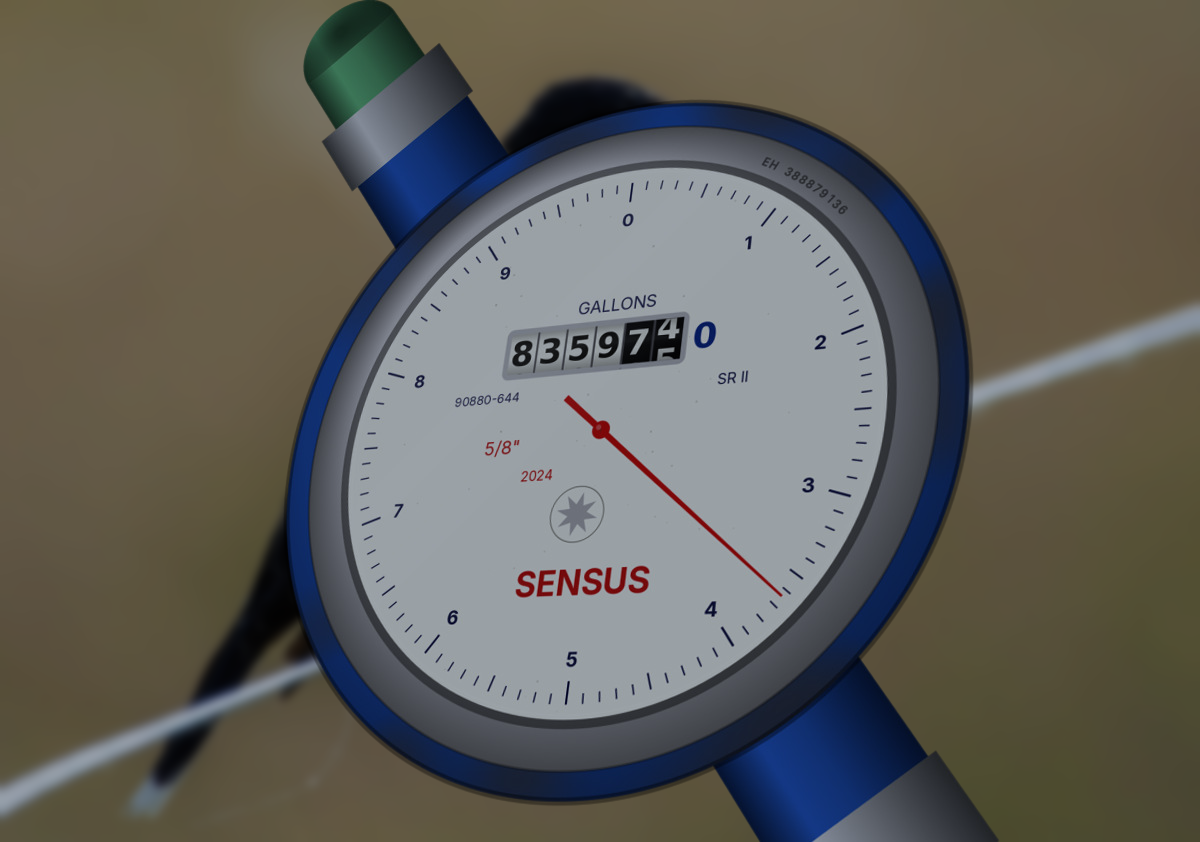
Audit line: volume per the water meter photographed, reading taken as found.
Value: 8359743.6 gal
